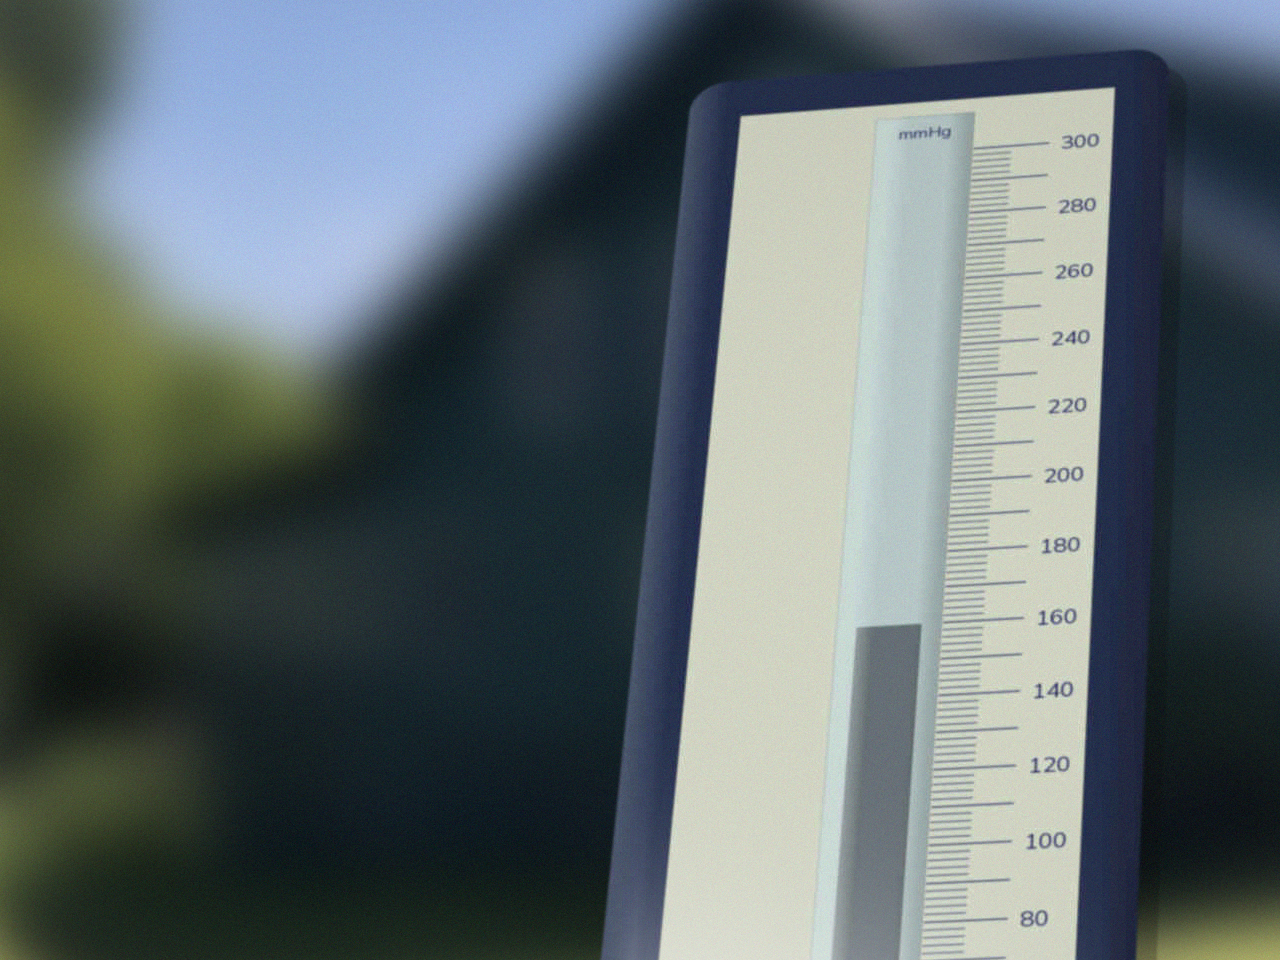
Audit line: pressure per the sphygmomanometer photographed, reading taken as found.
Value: 160 mmHg
